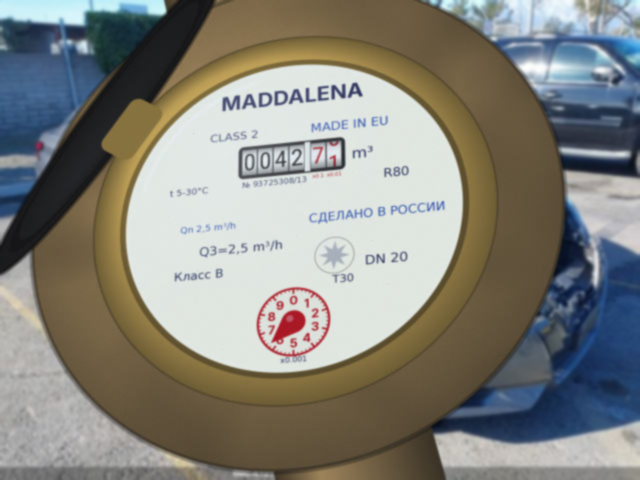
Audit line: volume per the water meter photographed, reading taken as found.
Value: 42.706 m³
